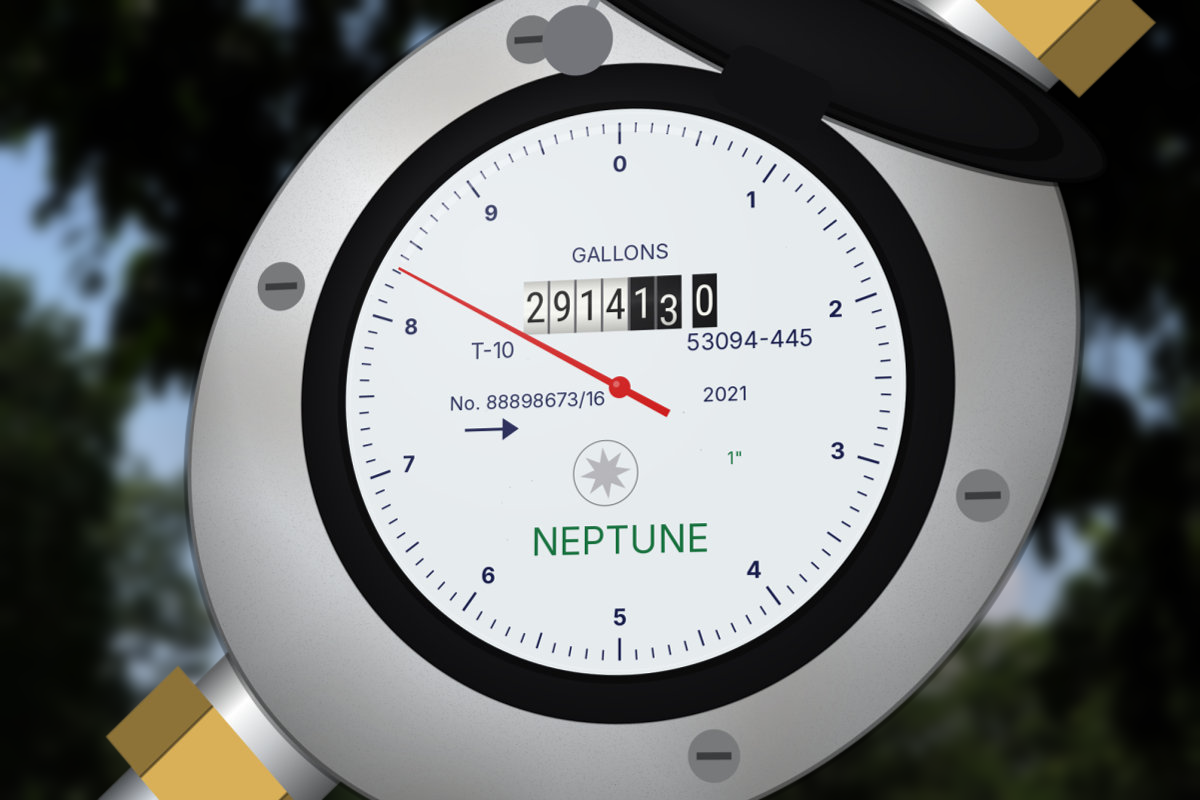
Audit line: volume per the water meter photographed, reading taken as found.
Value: 2914128.3 gal
